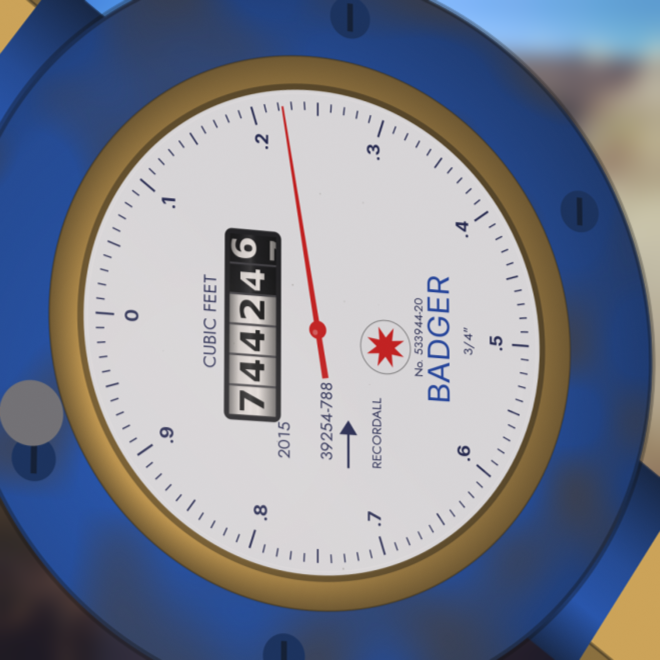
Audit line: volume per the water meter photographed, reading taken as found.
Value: 744246.22 ft³
